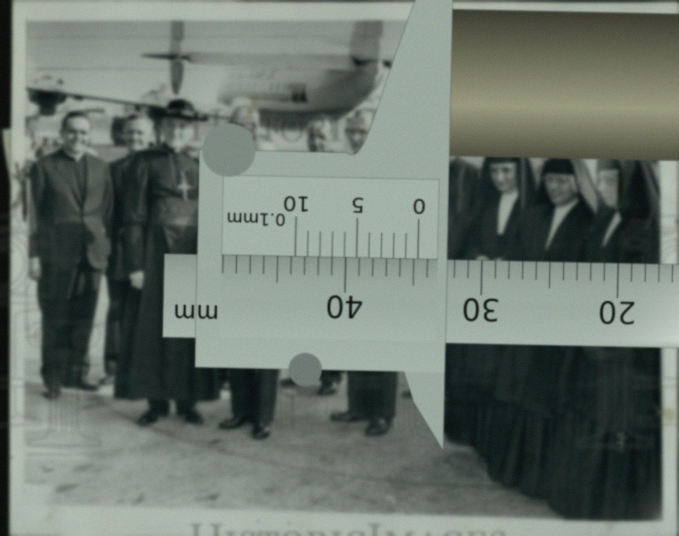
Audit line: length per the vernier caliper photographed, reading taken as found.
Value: 34.7 mm
